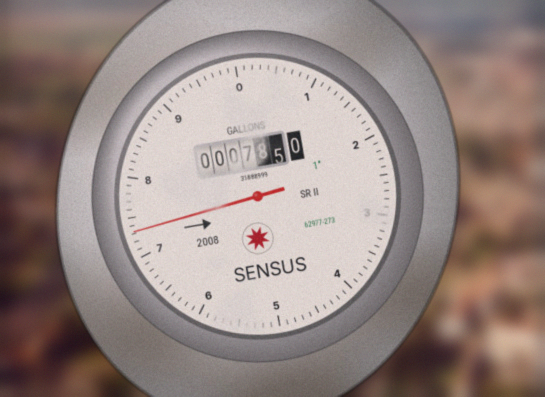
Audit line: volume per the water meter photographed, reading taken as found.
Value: 7847.3 gal
